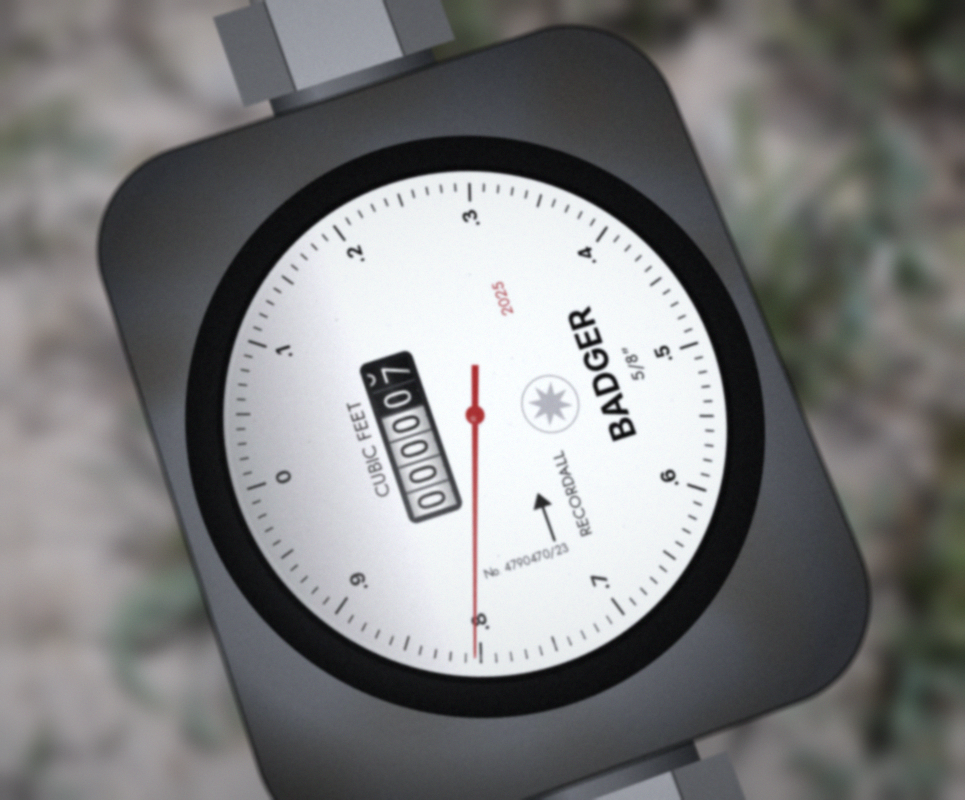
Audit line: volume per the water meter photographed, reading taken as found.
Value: 6.80 ft³
